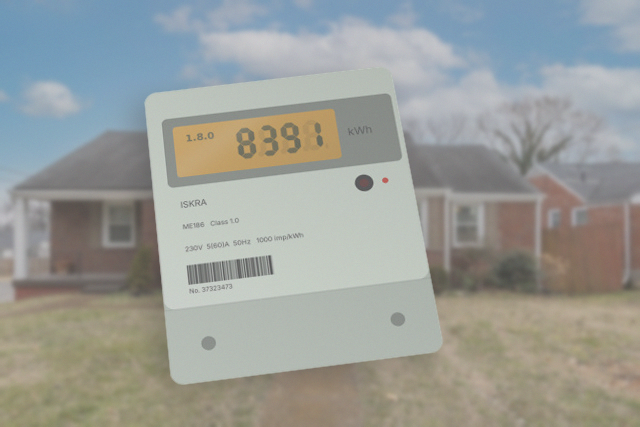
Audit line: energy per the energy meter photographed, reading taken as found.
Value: 8391 kWh
